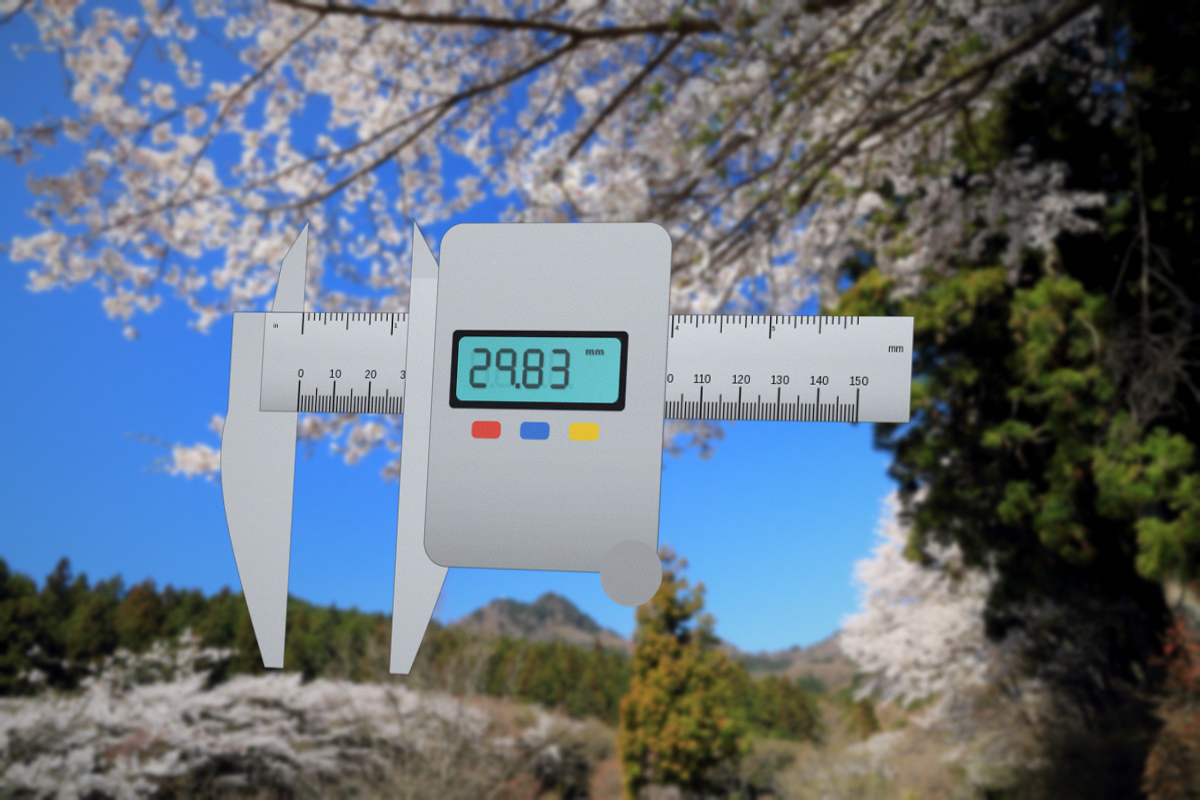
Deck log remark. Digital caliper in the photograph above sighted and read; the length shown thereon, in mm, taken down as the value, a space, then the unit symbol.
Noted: 29.83 mm
